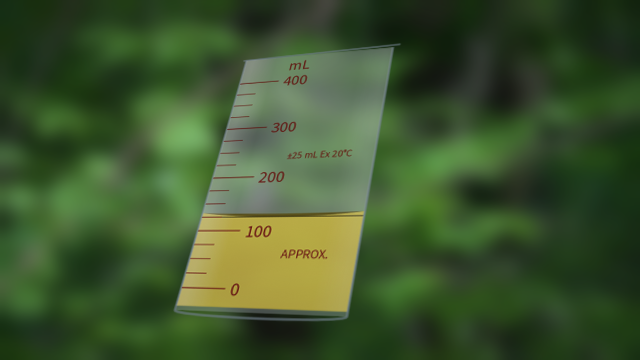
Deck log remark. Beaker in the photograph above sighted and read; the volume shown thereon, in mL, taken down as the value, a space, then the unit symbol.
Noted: 125 mL
